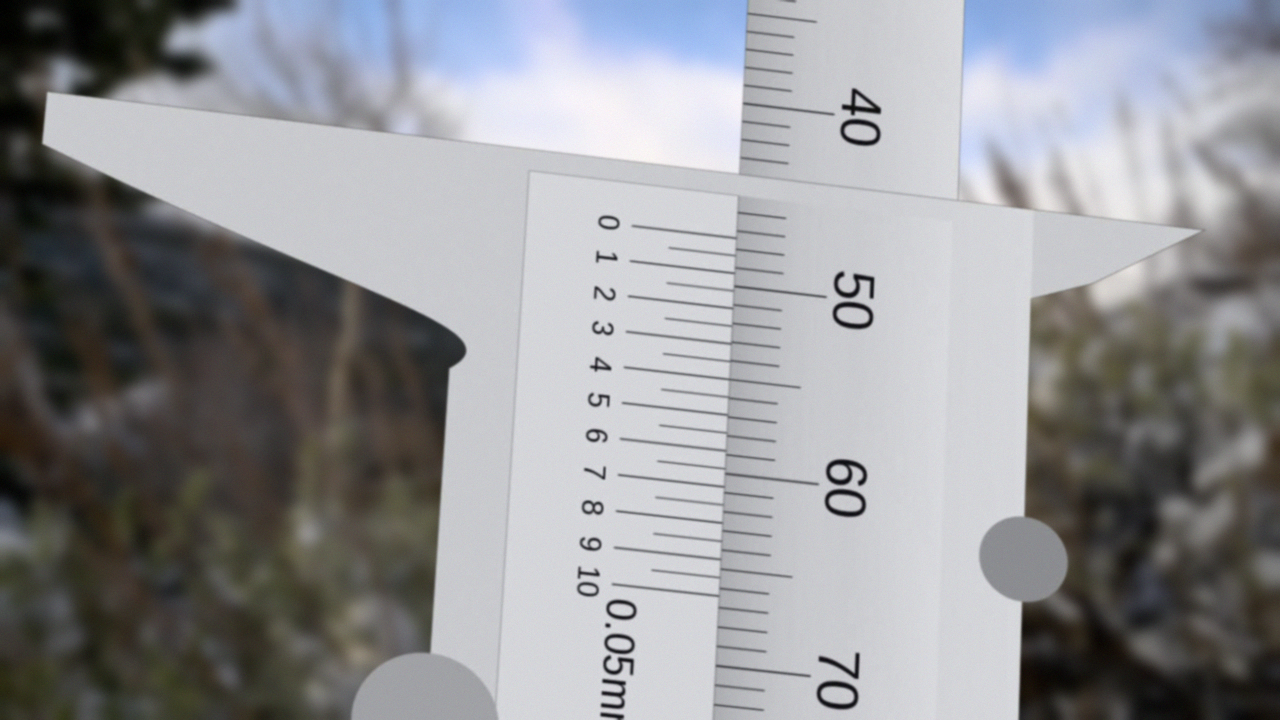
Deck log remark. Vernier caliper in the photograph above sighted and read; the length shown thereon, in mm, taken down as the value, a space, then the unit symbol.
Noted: 47.4 mm
